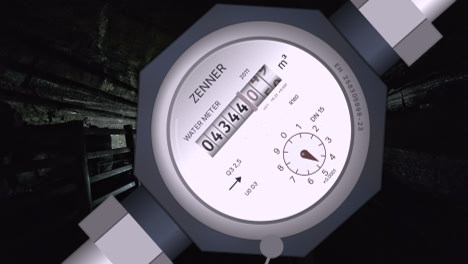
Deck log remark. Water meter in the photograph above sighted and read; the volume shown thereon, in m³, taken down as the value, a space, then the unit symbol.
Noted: 4344.0494 m³
